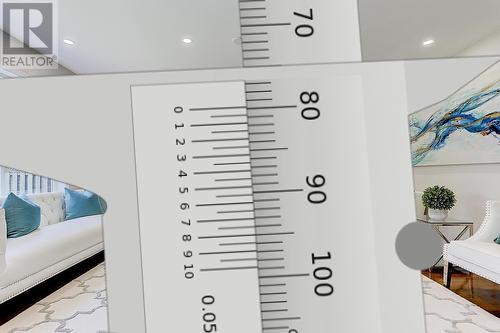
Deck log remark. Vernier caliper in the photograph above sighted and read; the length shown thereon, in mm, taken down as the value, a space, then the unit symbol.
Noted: 79.8 mm
